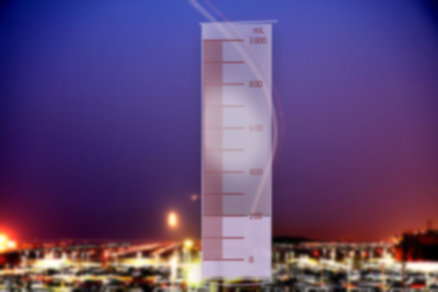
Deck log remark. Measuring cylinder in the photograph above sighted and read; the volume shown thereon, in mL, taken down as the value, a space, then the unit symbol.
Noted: 200 mL
